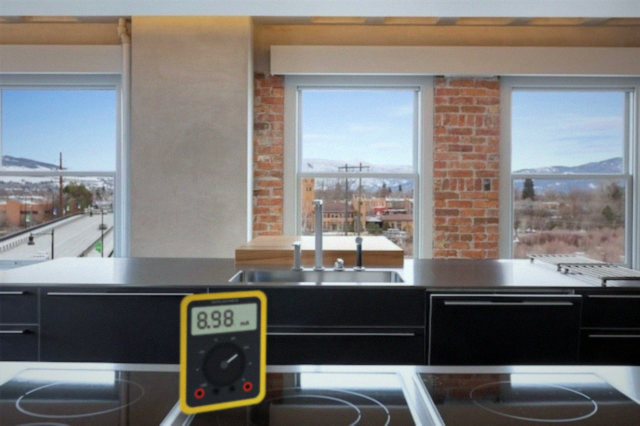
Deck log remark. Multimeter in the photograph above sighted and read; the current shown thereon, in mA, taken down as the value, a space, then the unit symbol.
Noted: 8.98 mA
